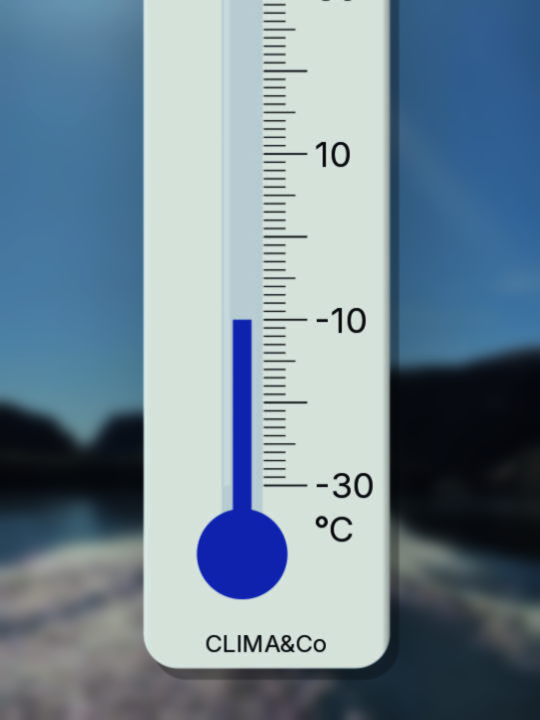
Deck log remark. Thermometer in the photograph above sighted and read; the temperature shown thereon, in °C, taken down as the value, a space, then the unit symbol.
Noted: -10 °C
